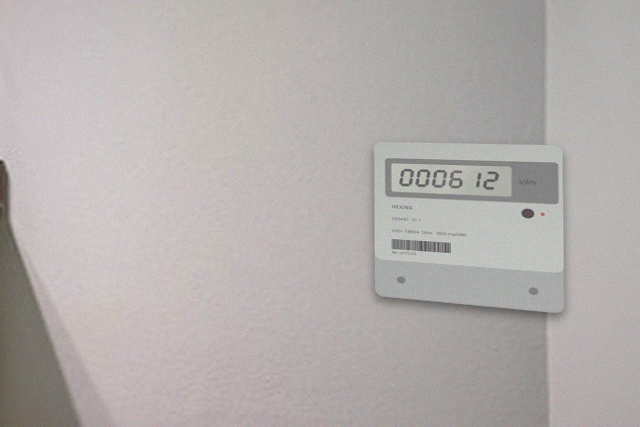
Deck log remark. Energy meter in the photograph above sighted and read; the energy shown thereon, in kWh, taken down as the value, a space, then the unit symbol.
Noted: 612 kWh
